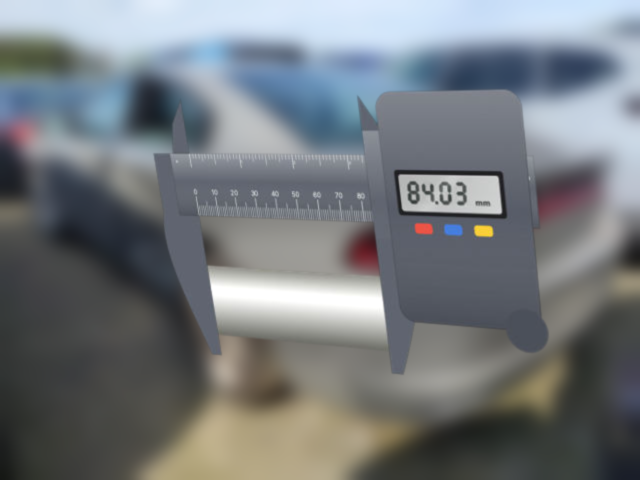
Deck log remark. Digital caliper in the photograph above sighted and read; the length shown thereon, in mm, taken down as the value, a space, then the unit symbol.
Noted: 84.03 mm
